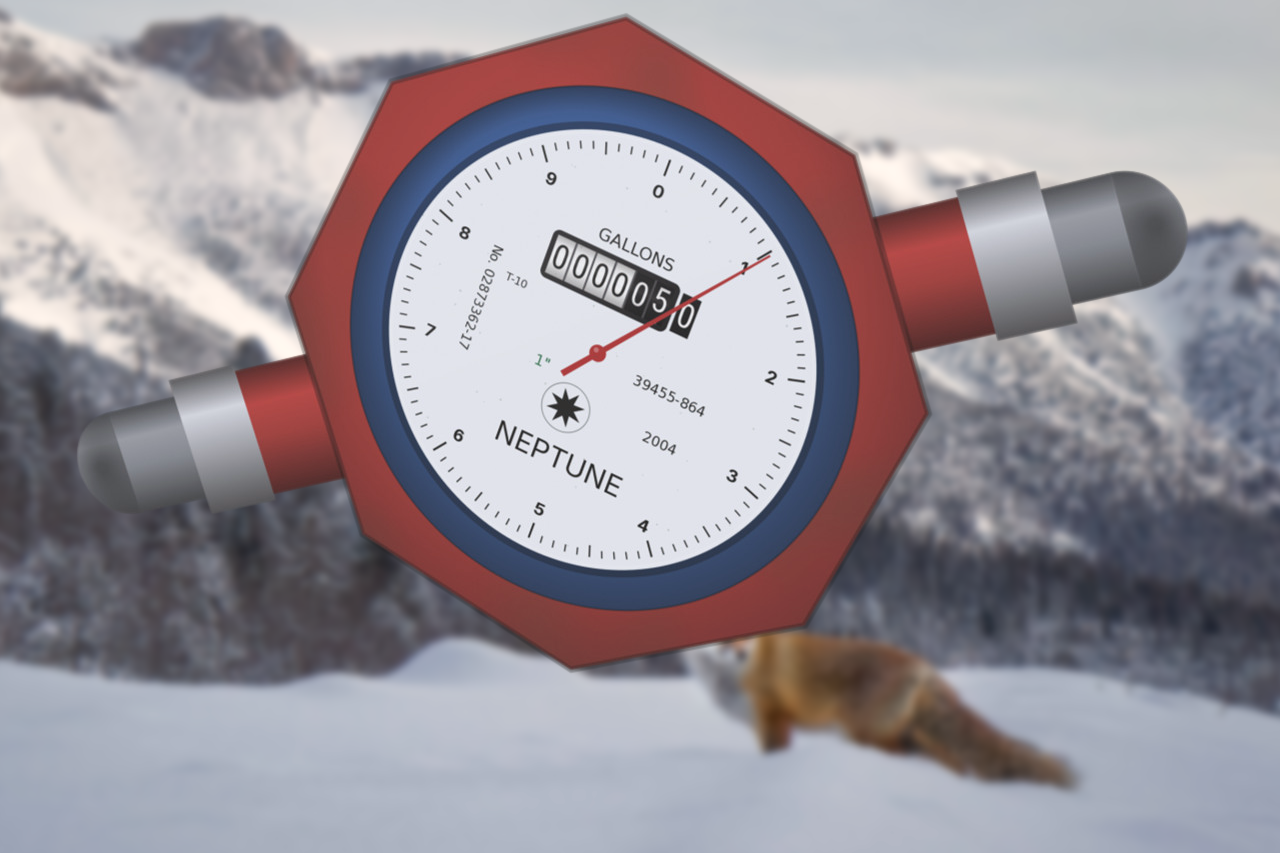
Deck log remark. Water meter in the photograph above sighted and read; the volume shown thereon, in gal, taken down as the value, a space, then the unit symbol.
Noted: 51.0 gal
